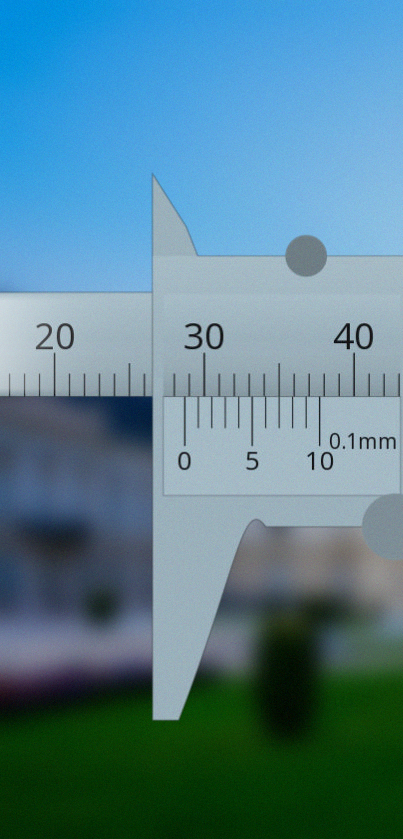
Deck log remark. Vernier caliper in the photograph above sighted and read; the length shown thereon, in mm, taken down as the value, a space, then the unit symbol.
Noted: 28.7 mm
